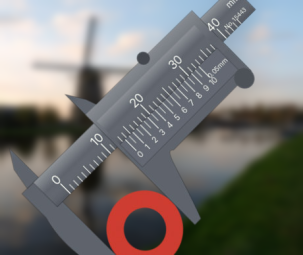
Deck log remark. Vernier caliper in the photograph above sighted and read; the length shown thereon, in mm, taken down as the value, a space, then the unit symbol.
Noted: 13.6 mm
